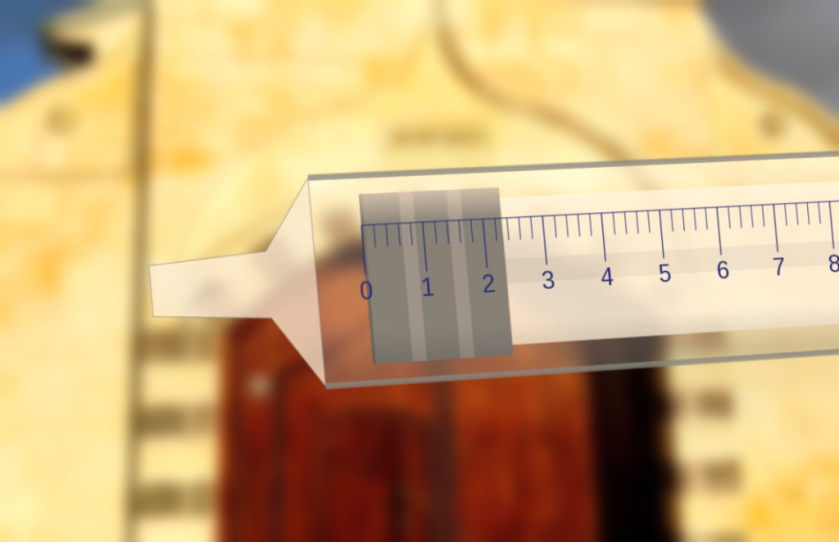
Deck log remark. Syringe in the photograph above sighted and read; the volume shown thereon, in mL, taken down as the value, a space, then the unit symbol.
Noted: 0 mL
